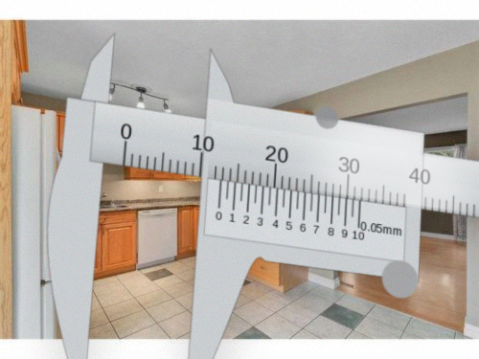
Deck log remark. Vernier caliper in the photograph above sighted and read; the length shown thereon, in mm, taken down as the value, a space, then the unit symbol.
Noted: 12.8 mm
